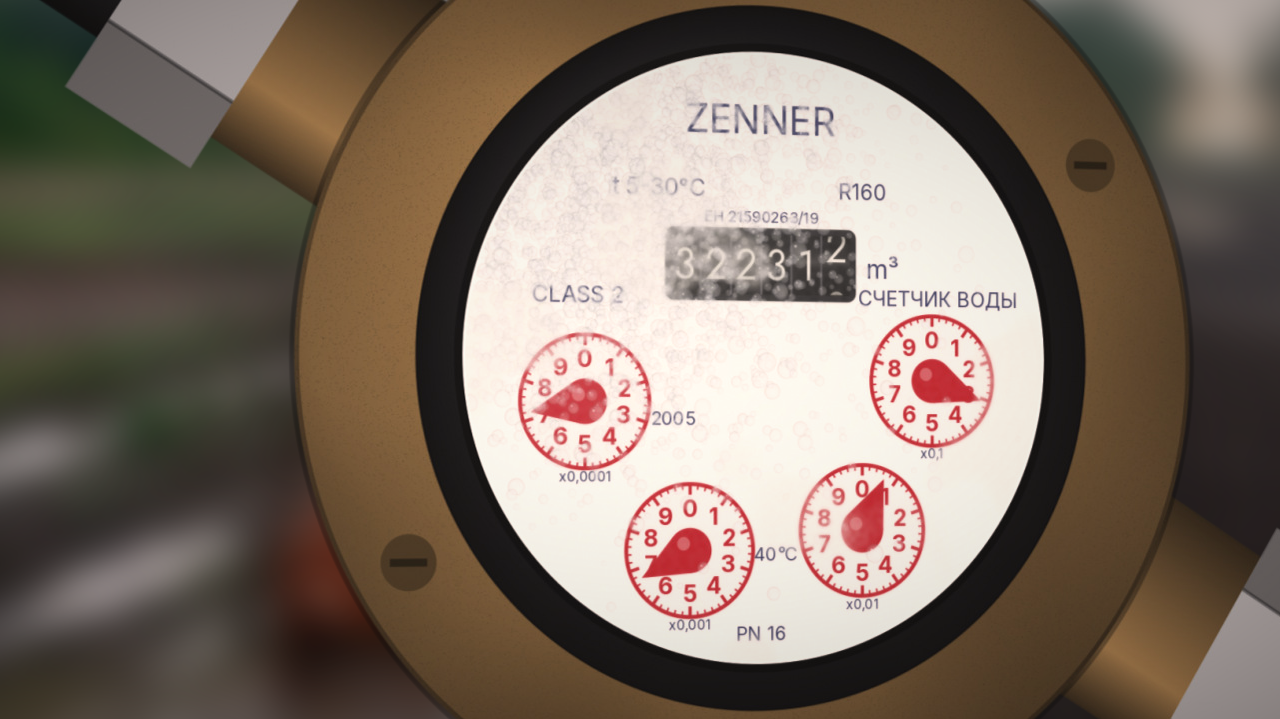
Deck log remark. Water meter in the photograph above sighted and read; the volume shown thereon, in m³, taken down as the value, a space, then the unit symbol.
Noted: 322312.3067 m³
